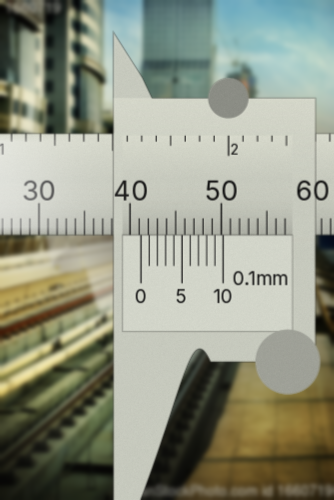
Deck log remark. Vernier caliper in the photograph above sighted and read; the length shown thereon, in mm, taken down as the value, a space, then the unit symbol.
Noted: 41.2 mm
